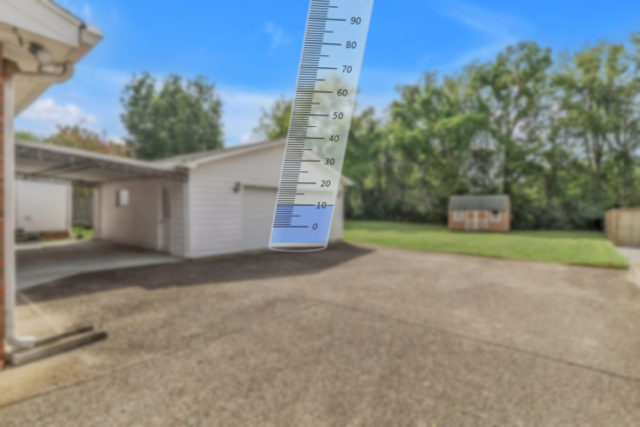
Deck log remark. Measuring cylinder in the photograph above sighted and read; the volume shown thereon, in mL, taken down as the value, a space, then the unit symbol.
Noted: 10 mL
